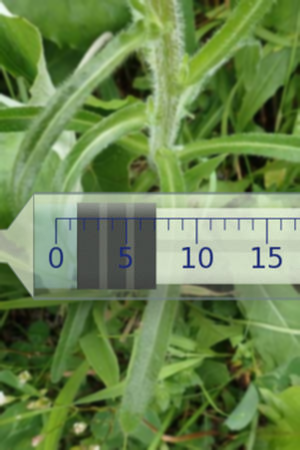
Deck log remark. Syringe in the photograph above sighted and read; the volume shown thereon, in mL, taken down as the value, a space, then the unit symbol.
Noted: 1.5 mL
